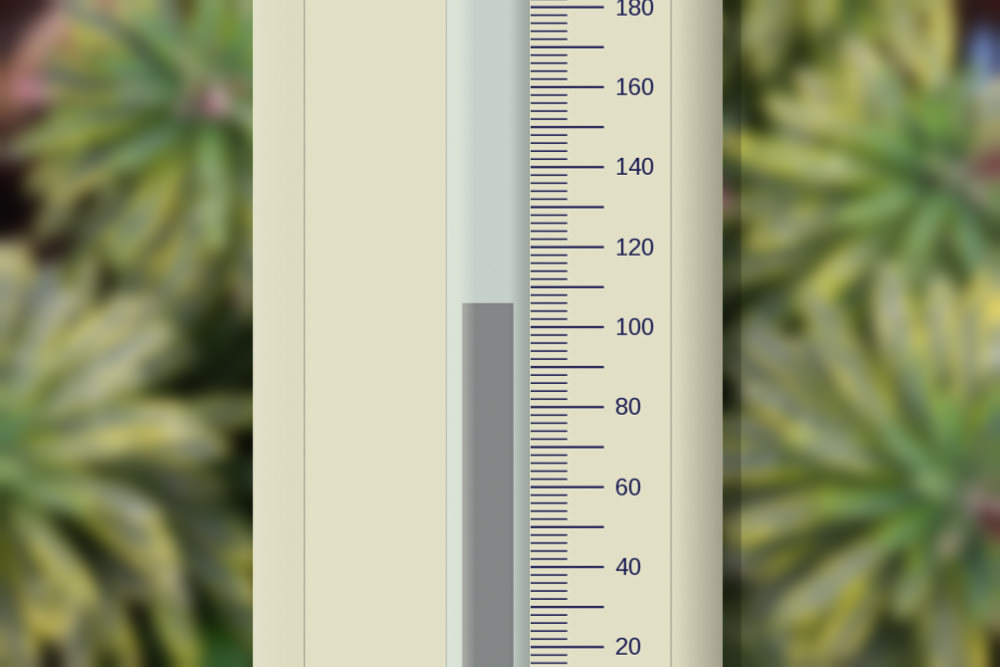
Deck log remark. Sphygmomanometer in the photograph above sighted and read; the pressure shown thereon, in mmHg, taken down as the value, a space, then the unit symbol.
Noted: 106 mmHg
